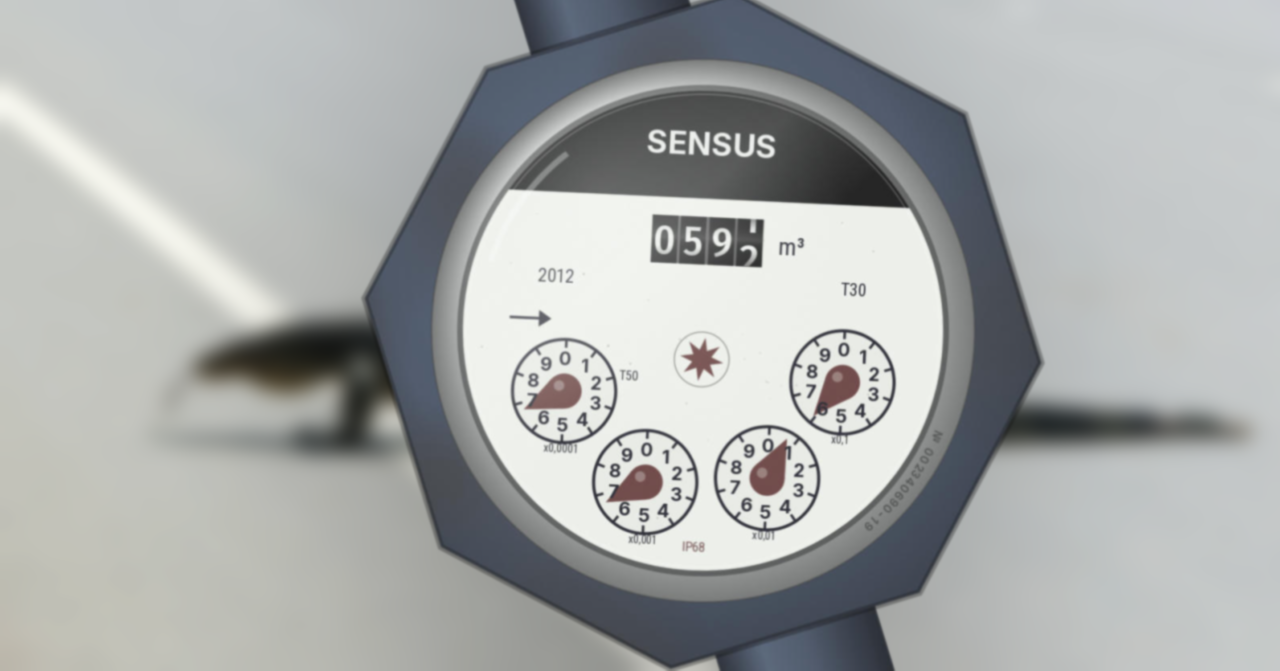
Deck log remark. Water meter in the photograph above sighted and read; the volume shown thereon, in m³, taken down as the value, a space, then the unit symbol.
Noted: 591.6066 m³
